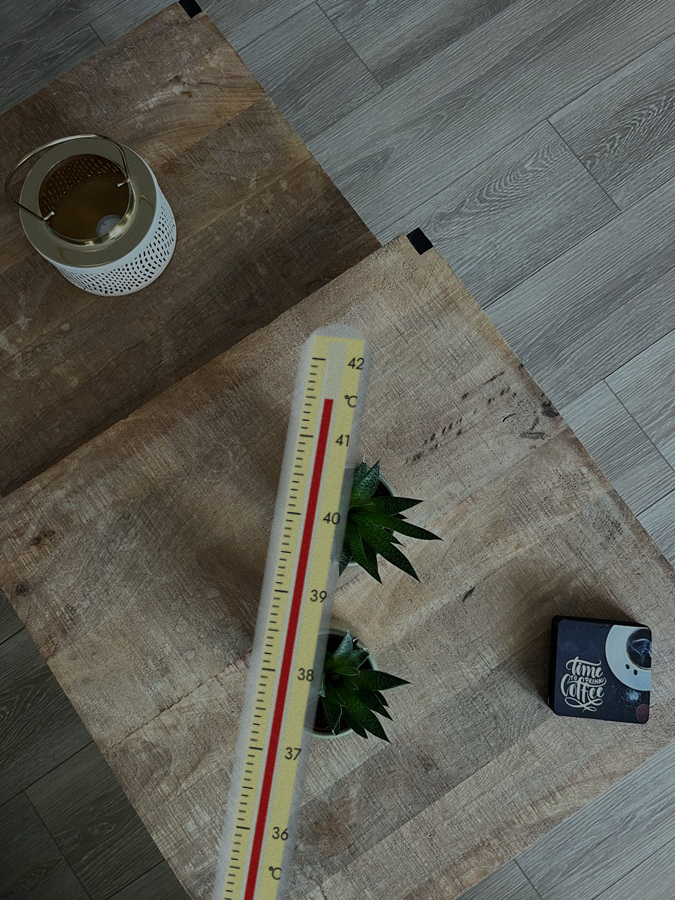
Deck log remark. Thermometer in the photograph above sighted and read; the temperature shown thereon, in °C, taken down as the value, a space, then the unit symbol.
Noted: 41.5 °C
